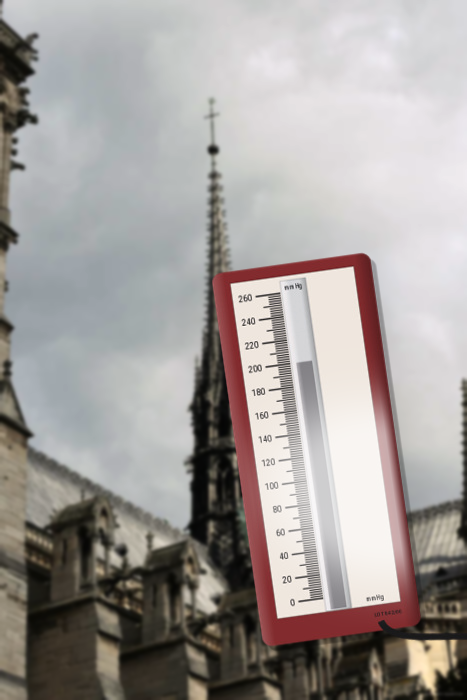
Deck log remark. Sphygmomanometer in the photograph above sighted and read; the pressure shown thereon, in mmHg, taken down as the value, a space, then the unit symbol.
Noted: 200 mmHg
